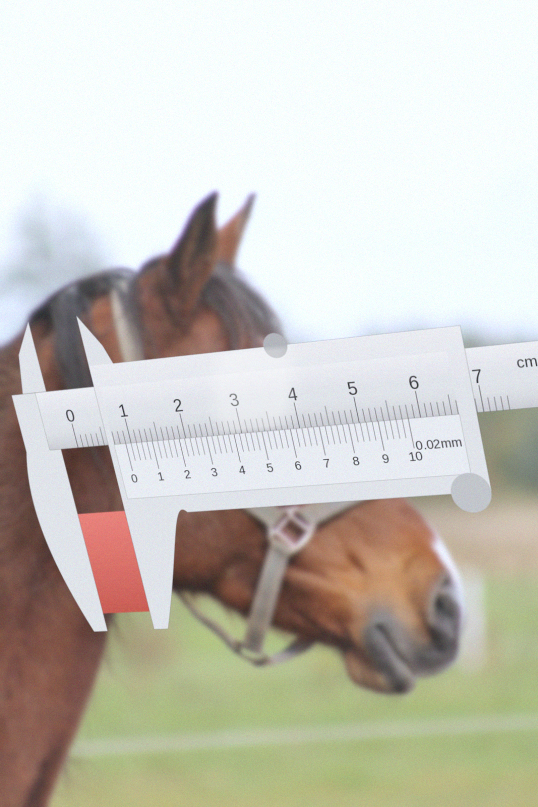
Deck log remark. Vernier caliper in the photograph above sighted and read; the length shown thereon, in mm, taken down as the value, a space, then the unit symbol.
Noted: 9.0 mm
